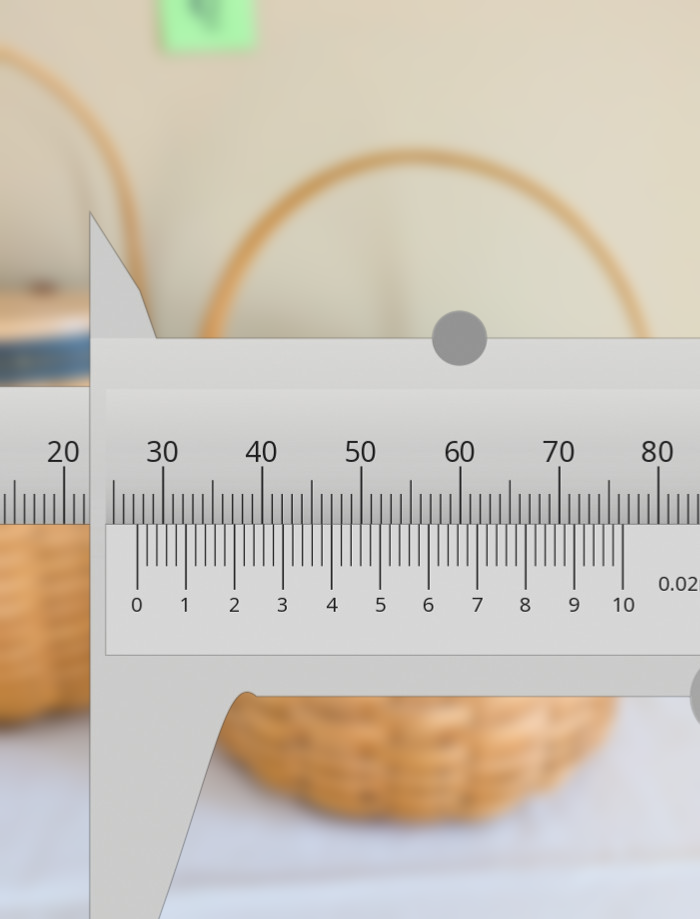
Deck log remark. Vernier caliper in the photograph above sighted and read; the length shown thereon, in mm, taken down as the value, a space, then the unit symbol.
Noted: 27.4 mm
